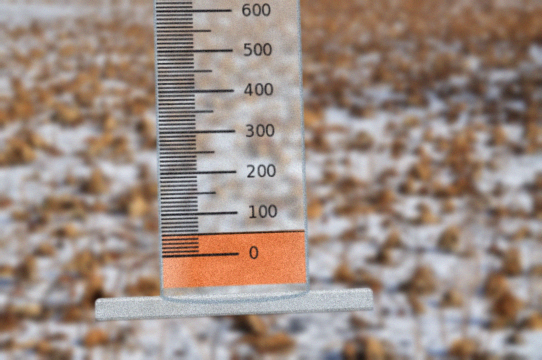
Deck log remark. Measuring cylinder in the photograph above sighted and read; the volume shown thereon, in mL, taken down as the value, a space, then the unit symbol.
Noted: 50 mL
